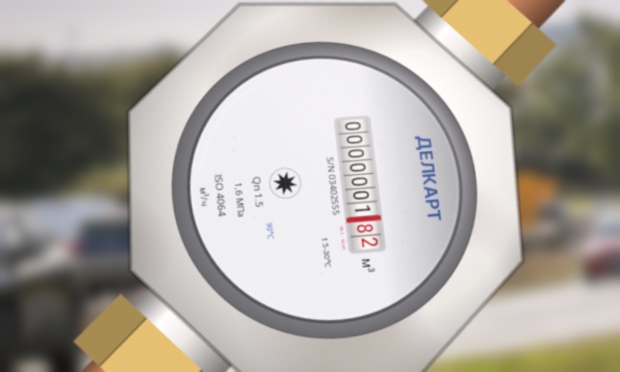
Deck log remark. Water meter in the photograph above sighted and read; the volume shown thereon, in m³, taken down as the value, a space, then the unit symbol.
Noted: 1.82 m³
